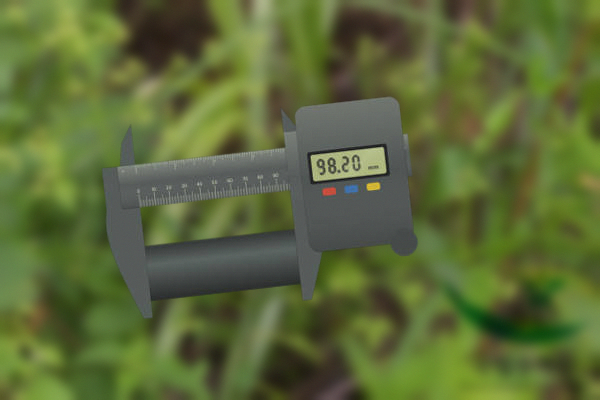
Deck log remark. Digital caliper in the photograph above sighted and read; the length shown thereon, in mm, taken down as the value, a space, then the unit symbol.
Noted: 98.20 mm
